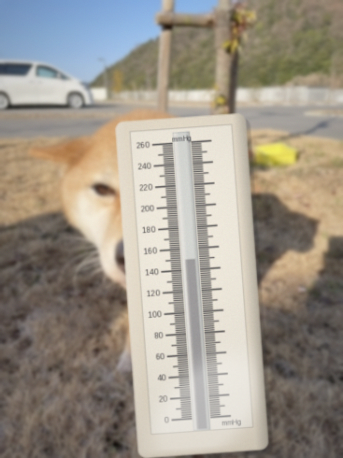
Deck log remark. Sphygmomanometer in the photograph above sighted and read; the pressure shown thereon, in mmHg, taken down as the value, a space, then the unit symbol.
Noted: 150 mmHg
